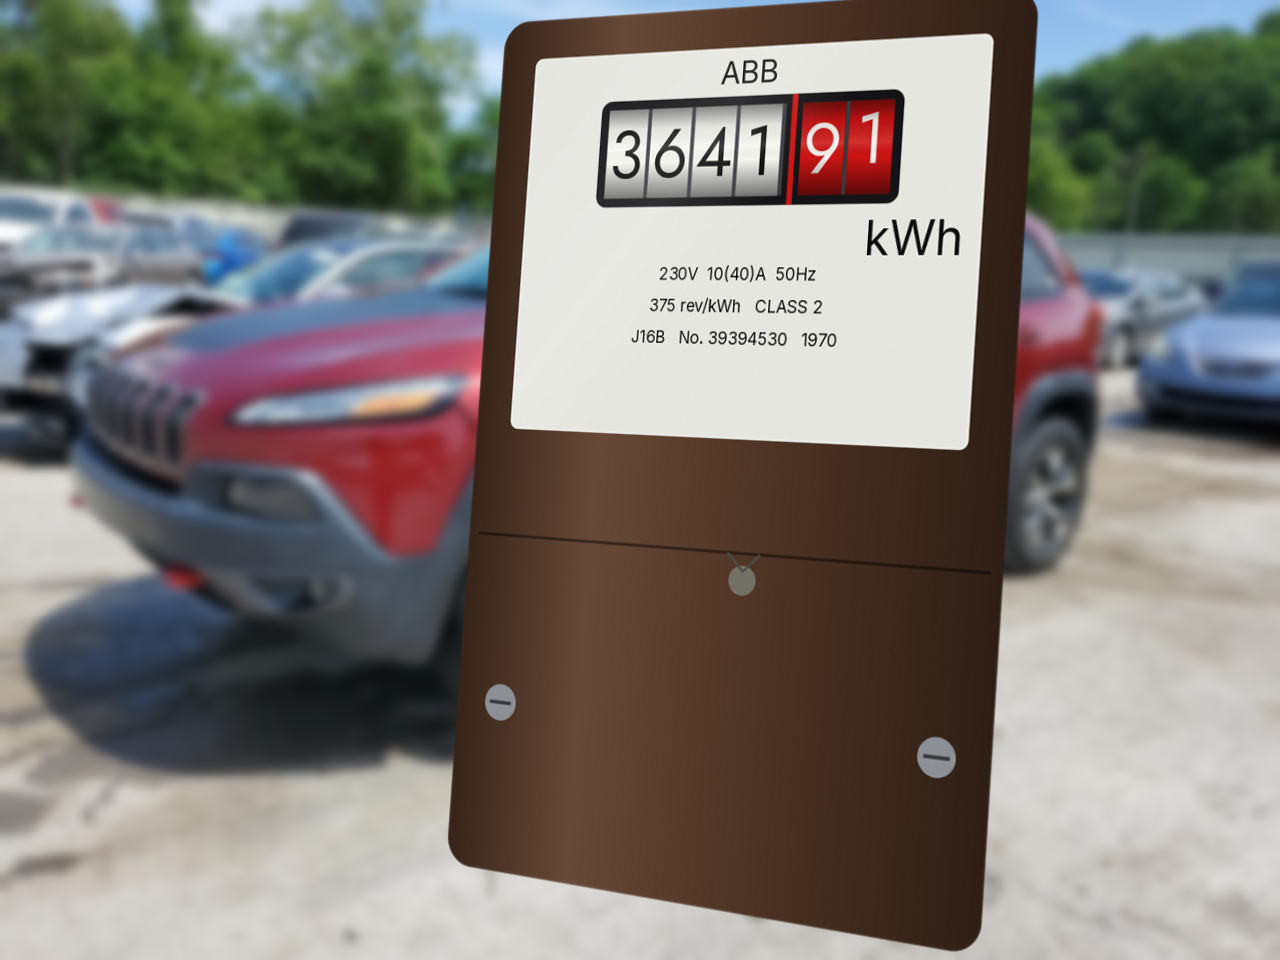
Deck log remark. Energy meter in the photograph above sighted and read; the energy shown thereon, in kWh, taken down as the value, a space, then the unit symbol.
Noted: 3641.91 kWh
